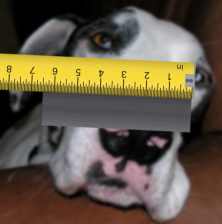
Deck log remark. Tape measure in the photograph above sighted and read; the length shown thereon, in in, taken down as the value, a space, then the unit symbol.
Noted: 6.5 in
